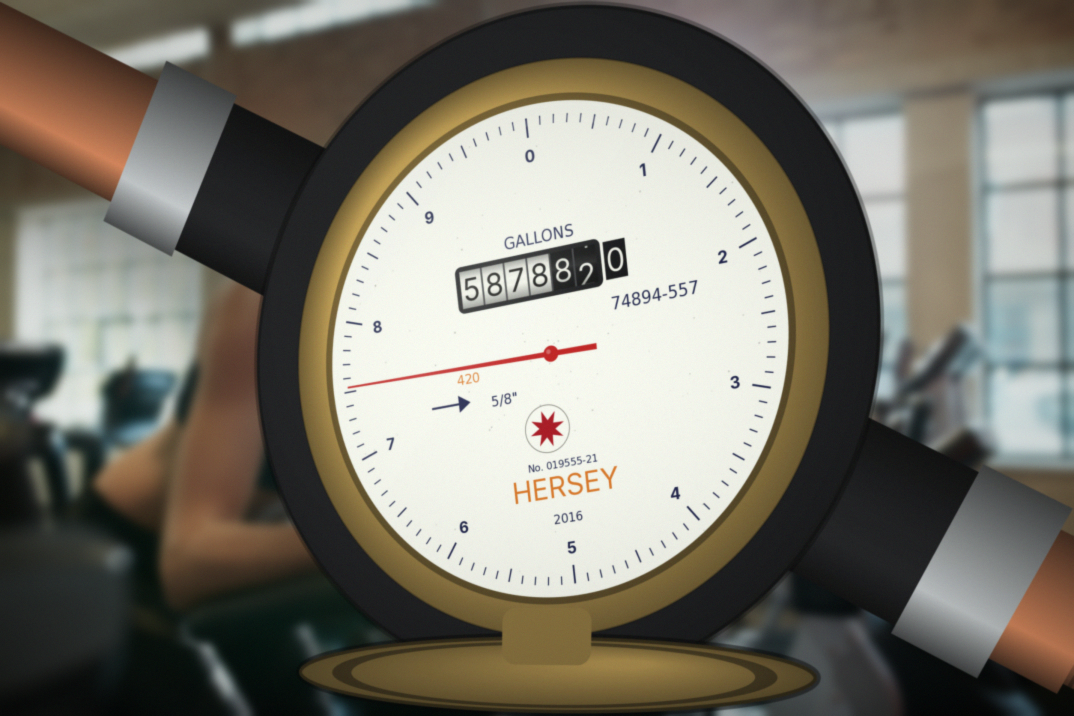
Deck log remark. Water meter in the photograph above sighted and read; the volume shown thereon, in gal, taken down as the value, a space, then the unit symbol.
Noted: 5878817.5 gal
